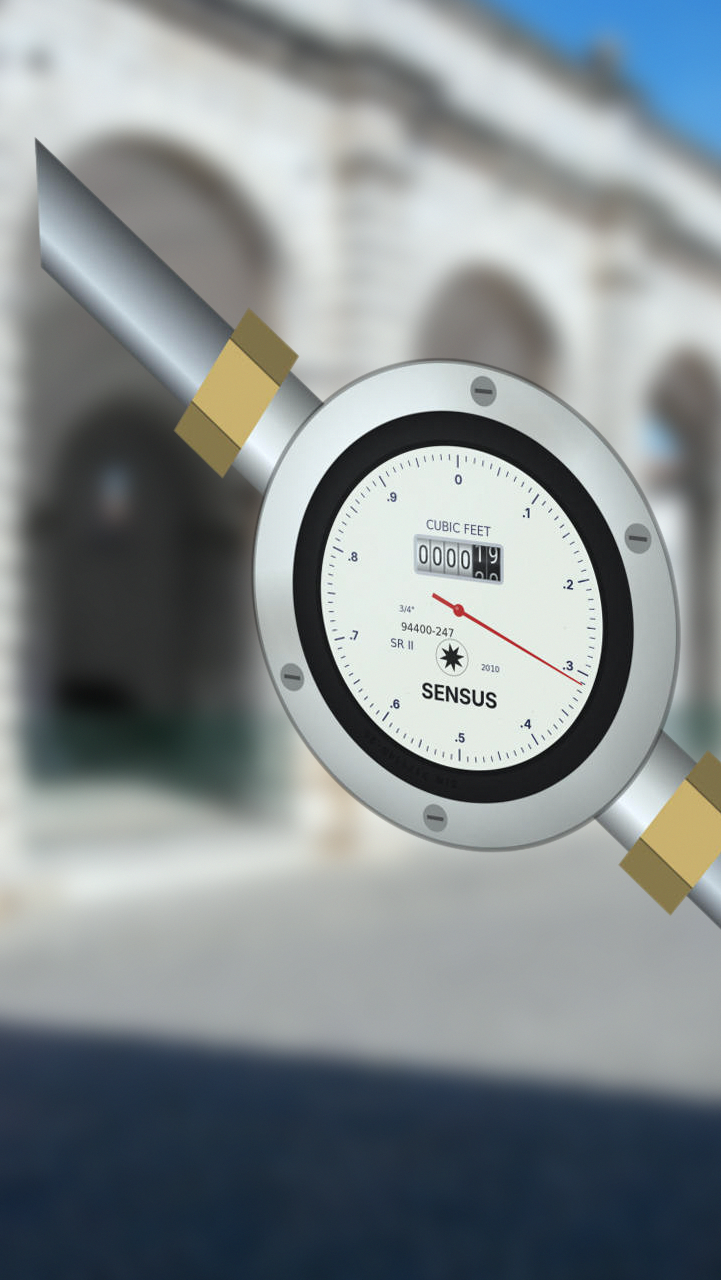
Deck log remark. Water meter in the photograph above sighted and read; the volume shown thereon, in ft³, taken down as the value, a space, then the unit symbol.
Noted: 19.31 ft³
